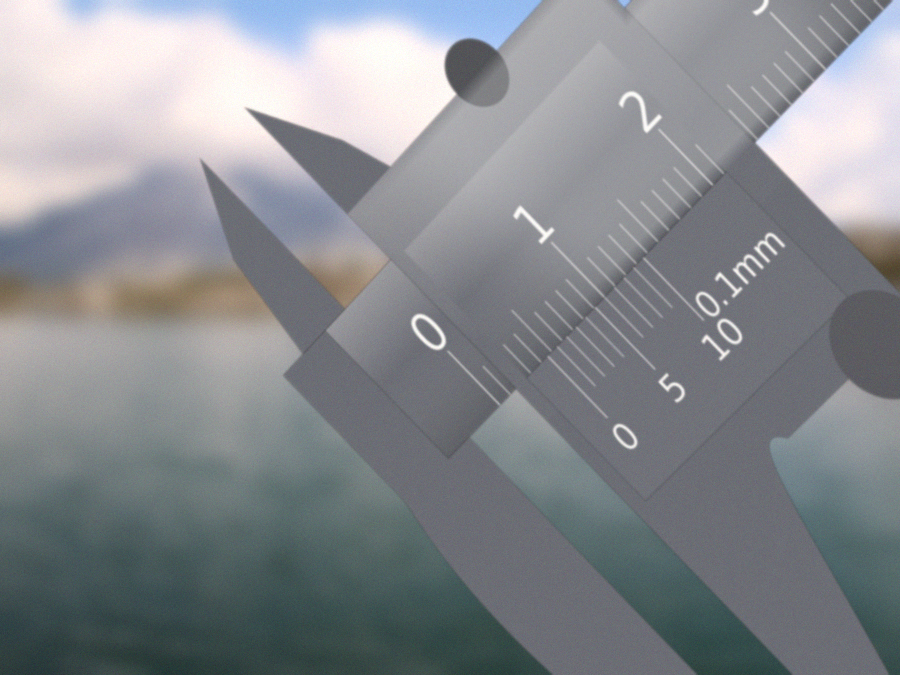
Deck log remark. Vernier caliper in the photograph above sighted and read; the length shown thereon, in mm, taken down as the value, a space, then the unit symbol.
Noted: 4.6 mm
